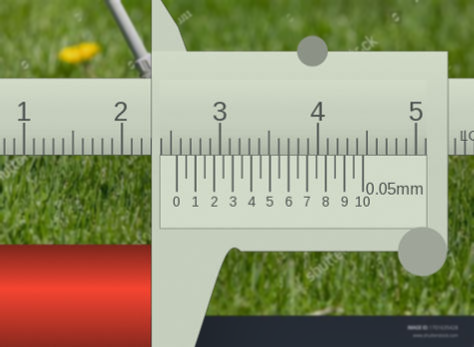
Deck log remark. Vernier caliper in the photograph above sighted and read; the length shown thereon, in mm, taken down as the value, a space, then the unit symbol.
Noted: 25.6 mm
